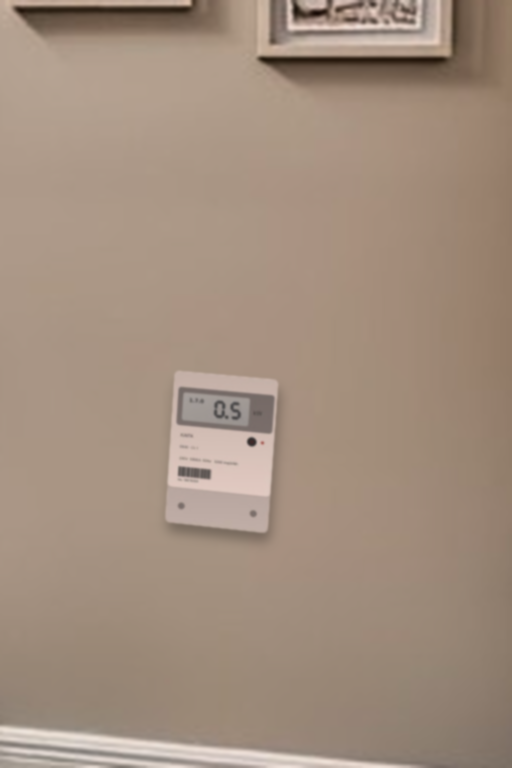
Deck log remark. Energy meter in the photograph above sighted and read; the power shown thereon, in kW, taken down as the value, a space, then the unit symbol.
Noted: 0.5 kW
